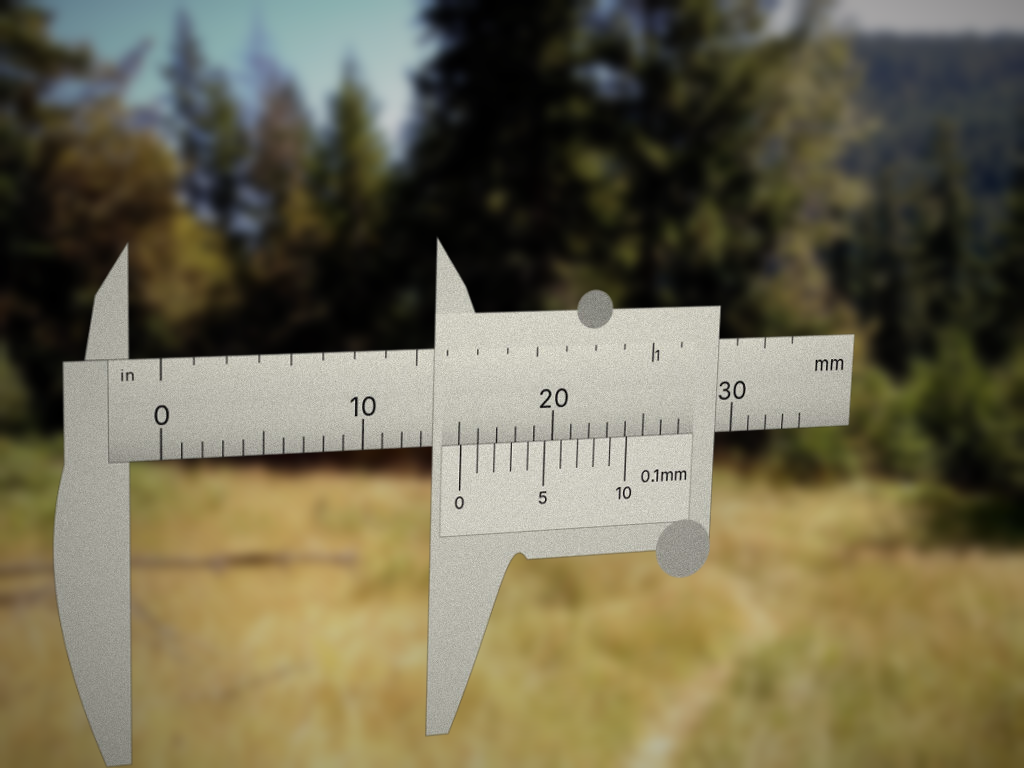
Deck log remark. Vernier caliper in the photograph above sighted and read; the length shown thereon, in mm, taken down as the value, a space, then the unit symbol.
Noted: 15.1 mm
